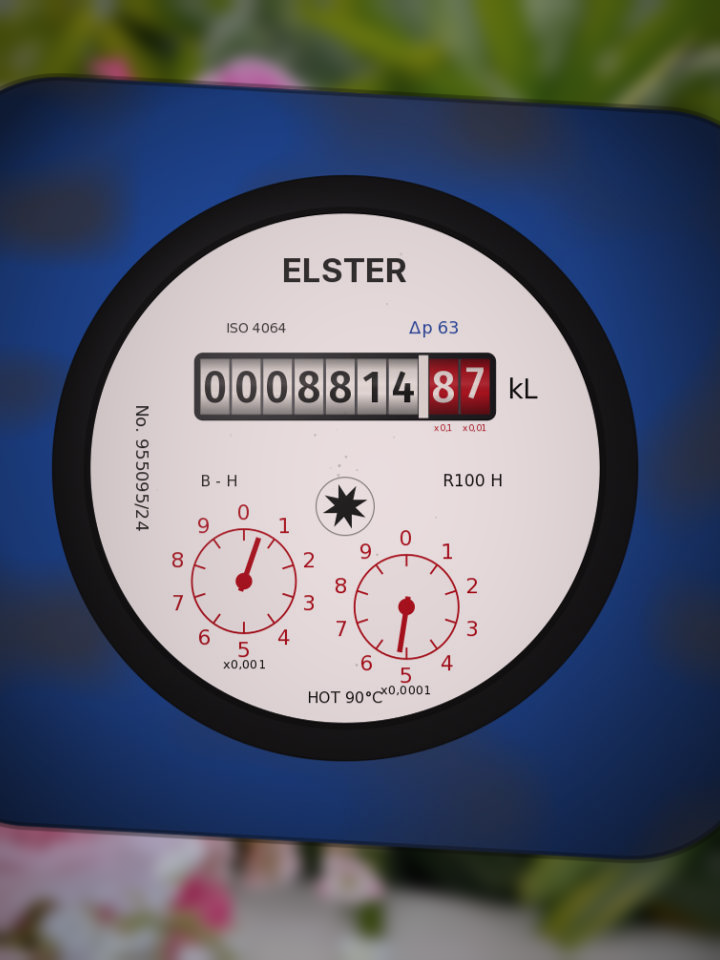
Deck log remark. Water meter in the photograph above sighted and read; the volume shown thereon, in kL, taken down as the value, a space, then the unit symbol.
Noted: 8814.8705 kL
